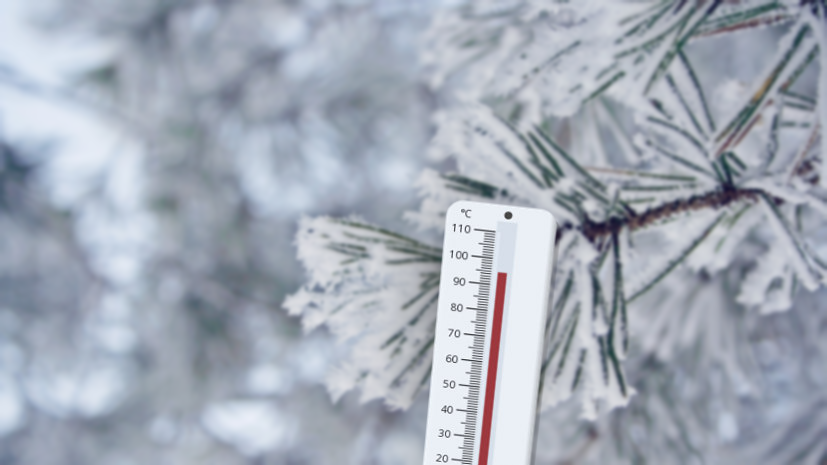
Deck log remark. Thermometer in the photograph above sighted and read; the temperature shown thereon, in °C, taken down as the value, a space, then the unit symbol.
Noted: 95 °C
